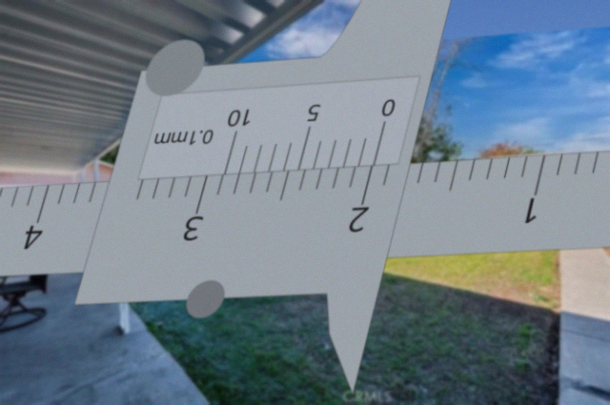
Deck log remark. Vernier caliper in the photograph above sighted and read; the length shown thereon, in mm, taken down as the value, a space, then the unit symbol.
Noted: 19.9 mm
